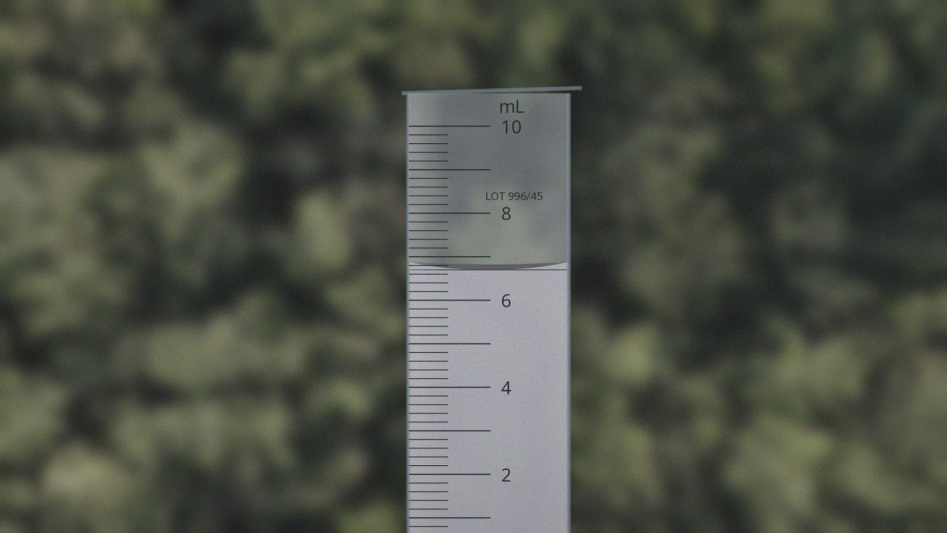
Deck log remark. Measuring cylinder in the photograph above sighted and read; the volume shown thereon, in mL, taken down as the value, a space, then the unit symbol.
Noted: 6.7 mL
